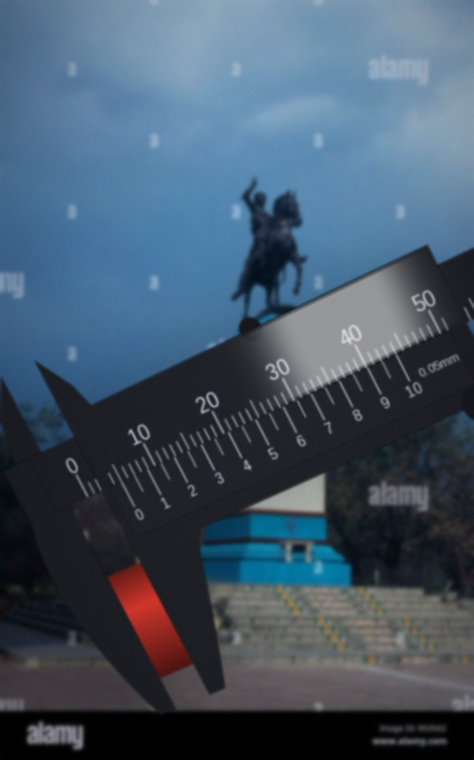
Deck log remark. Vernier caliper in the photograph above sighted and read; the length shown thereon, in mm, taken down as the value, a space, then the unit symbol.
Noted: 5.0 mm
